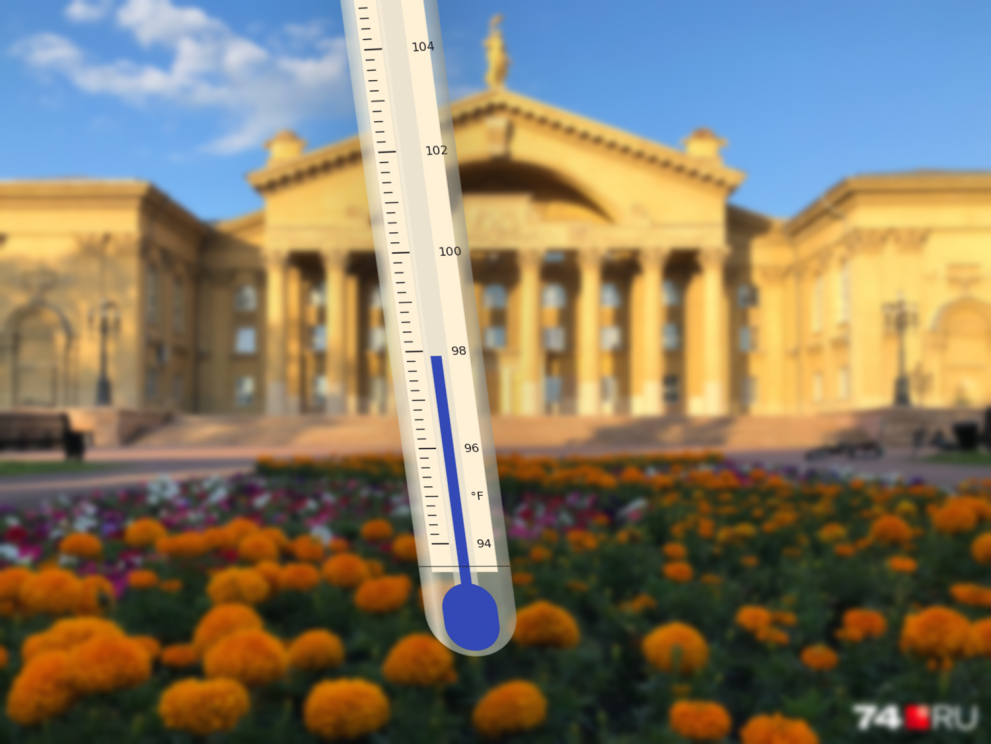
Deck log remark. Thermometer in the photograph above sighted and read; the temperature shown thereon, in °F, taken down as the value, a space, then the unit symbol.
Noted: 97.9 °F
